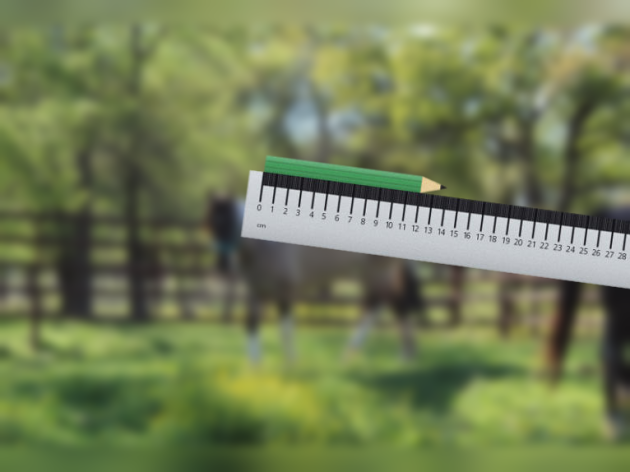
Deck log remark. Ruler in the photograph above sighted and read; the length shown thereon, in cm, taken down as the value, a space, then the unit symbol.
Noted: 14 cm
